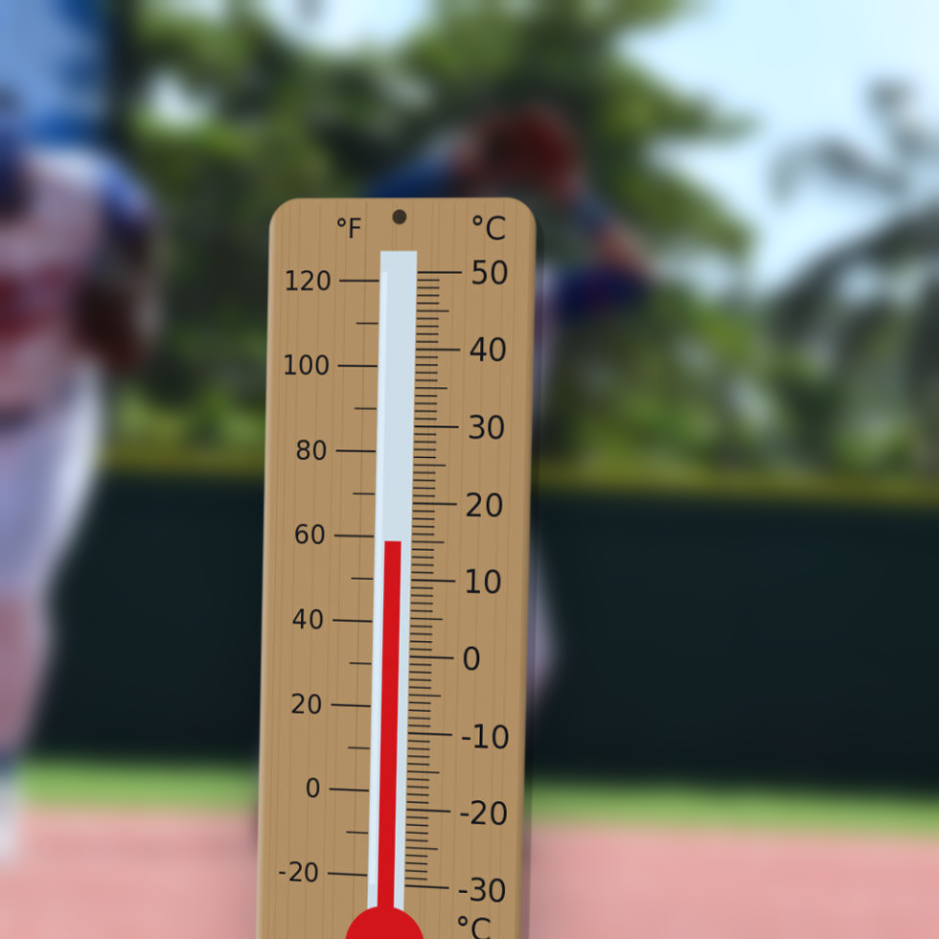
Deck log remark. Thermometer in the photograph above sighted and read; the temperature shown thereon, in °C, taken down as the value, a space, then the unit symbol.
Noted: 15 °C
